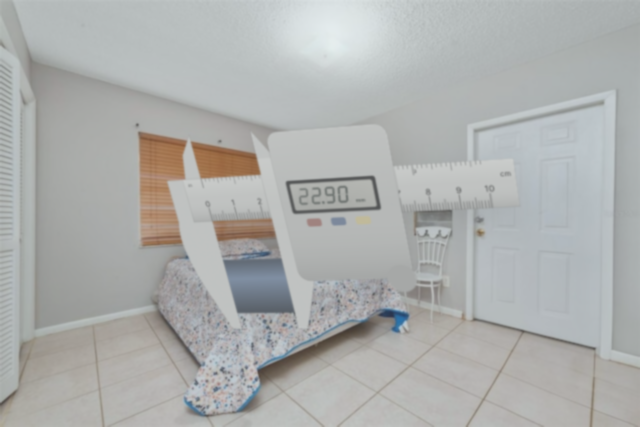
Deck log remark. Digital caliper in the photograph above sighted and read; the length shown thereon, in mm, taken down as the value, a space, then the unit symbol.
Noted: 22.90 mm
